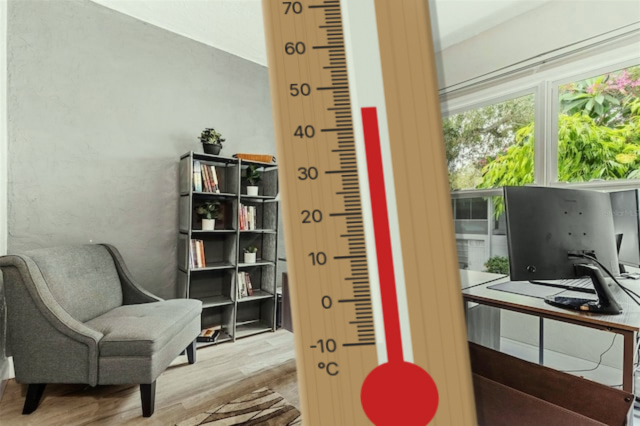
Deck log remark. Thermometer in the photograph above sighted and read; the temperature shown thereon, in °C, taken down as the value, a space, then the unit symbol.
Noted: 45 °C
